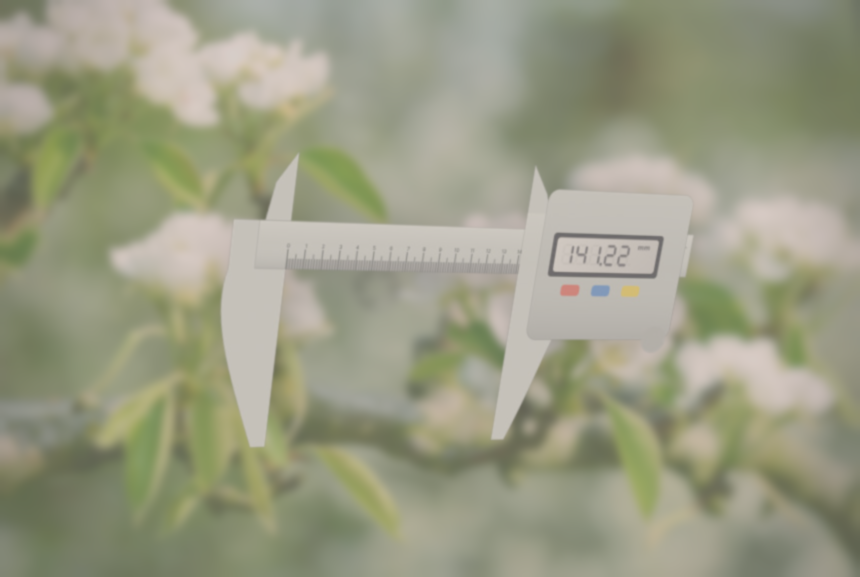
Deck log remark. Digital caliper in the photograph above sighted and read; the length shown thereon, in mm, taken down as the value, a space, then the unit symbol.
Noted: 141.22 mm
